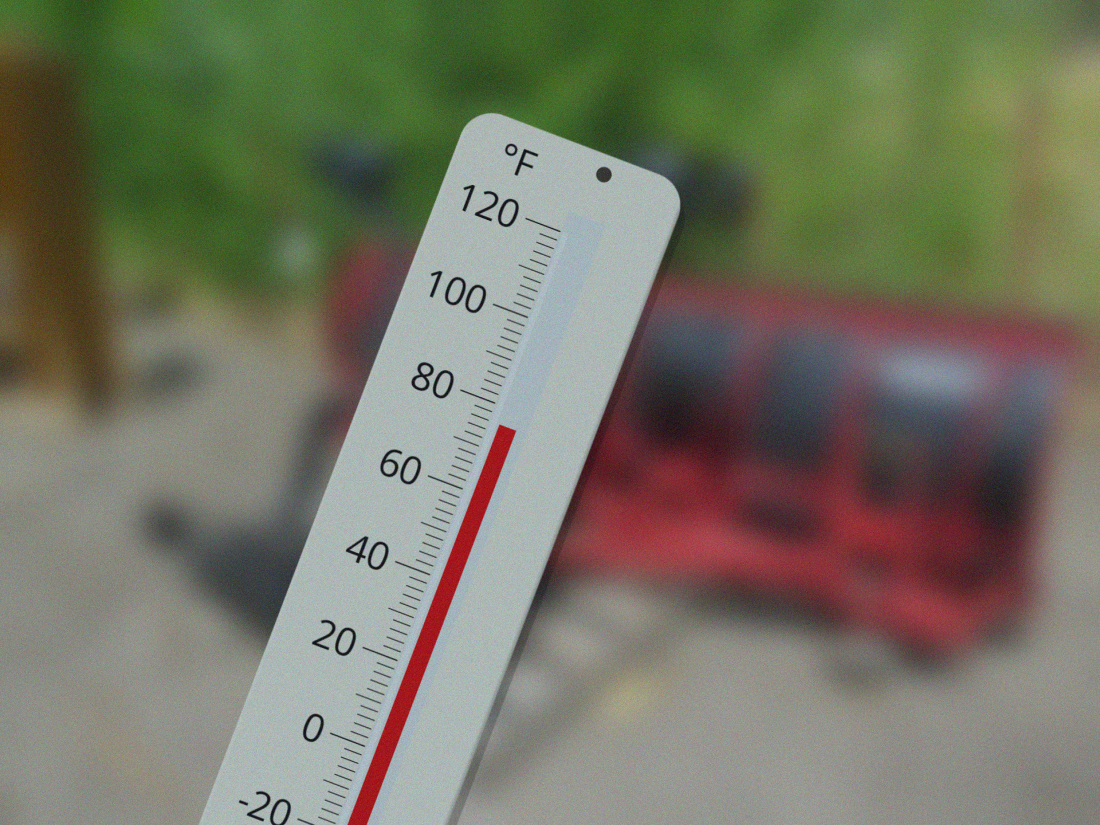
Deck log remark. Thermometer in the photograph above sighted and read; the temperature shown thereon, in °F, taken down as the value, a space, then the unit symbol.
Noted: 76 °F
